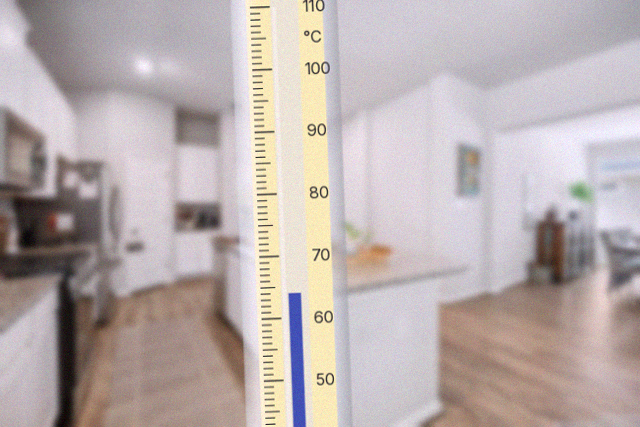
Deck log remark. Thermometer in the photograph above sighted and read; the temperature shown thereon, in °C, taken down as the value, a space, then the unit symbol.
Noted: 64 °C
